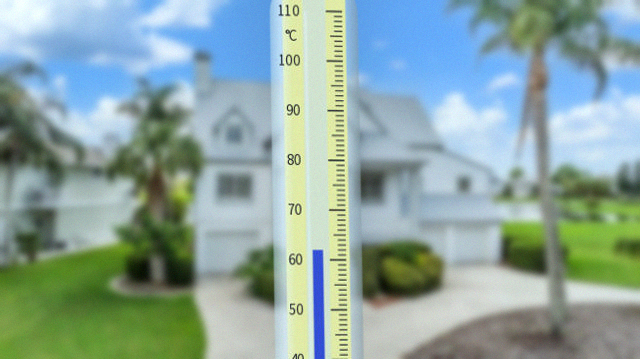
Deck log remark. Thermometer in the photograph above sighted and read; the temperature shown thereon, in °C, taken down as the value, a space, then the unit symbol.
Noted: 62 °C
